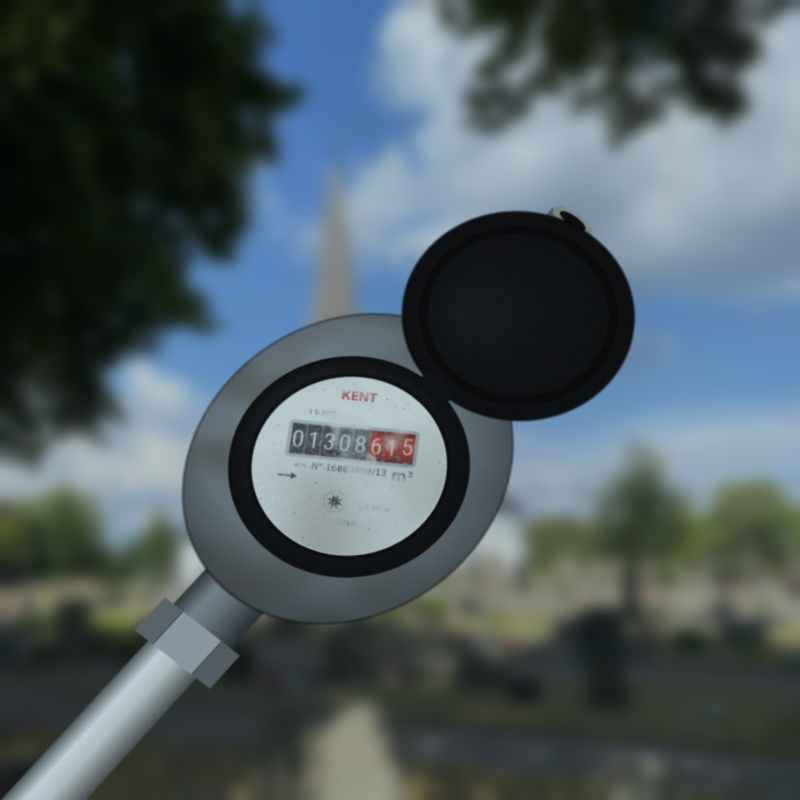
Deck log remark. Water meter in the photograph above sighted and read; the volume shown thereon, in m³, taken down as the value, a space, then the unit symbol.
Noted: 1308.615 m³
